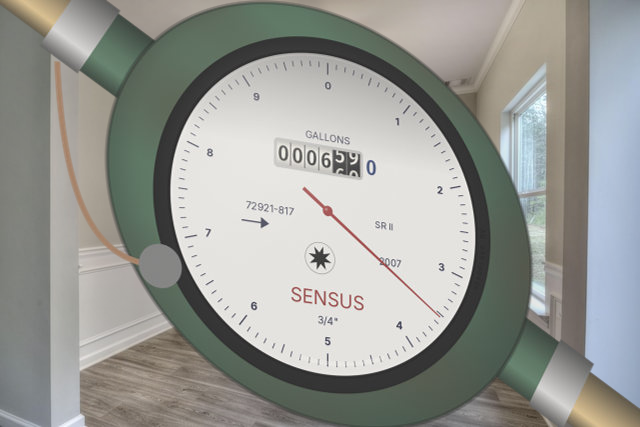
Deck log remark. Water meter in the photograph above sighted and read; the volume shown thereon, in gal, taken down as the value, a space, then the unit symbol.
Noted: 6593.5 gal
